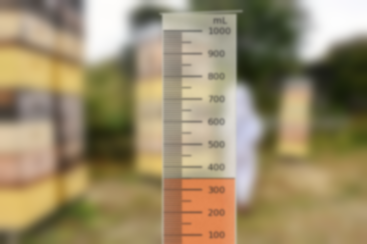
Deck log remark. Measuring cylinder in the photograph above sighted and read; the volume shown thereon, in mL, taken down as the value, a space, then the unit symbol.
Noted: 350 mL
